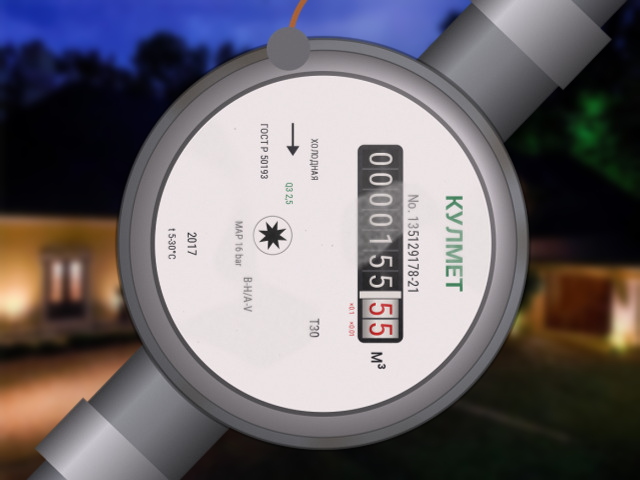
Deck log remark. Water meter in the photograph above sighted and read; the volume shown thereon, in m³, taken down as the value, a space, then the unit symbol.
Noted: 155.55 m³
